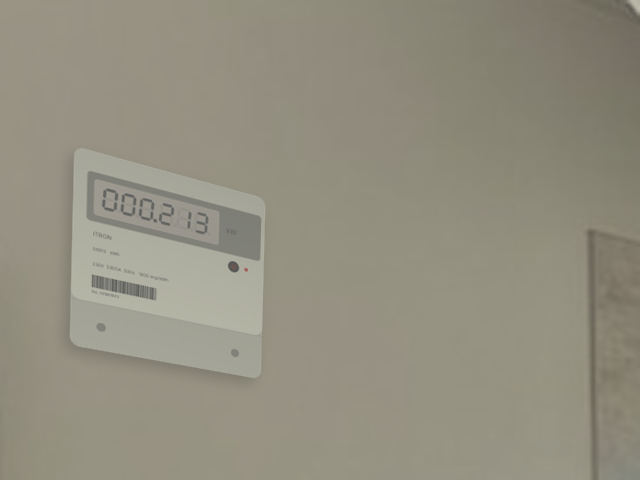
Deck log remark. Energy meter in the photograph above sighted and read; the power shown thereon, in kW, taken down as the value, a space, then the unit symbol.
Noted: 0.213 kW
